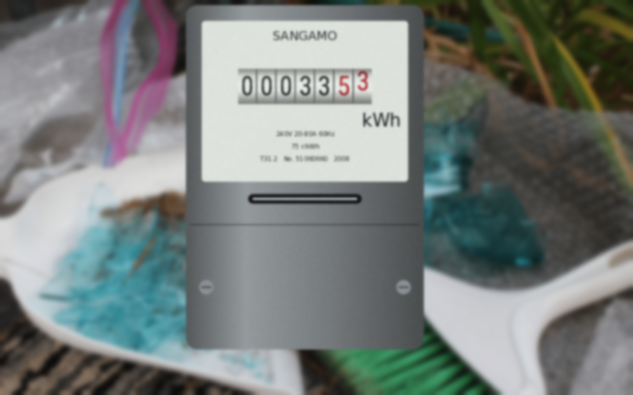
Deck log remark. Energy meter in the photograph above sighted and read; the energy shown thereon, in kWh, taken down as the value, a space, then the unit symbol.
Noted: 33.53 kWh
